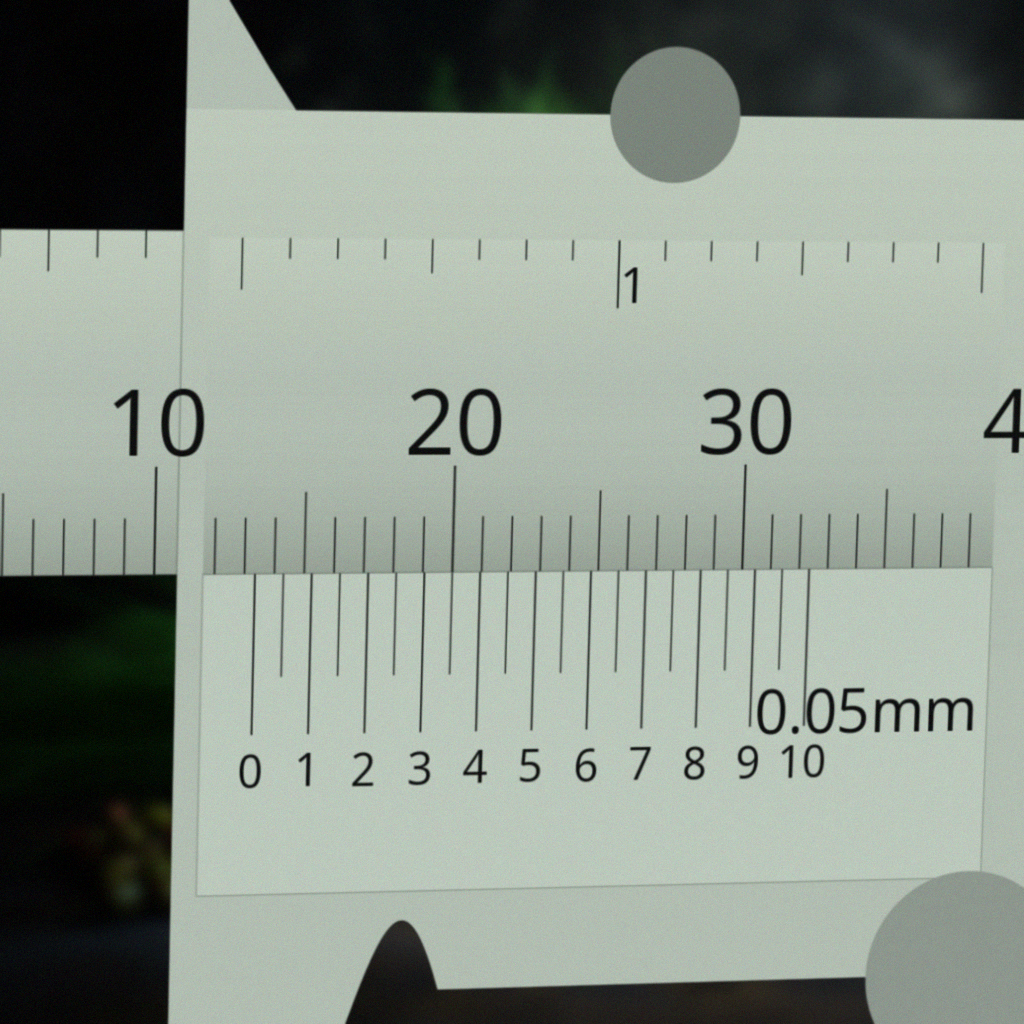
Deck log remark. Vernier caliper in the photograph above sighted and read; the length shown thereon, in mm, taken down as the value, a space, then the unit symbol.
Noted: 13.35 mm
